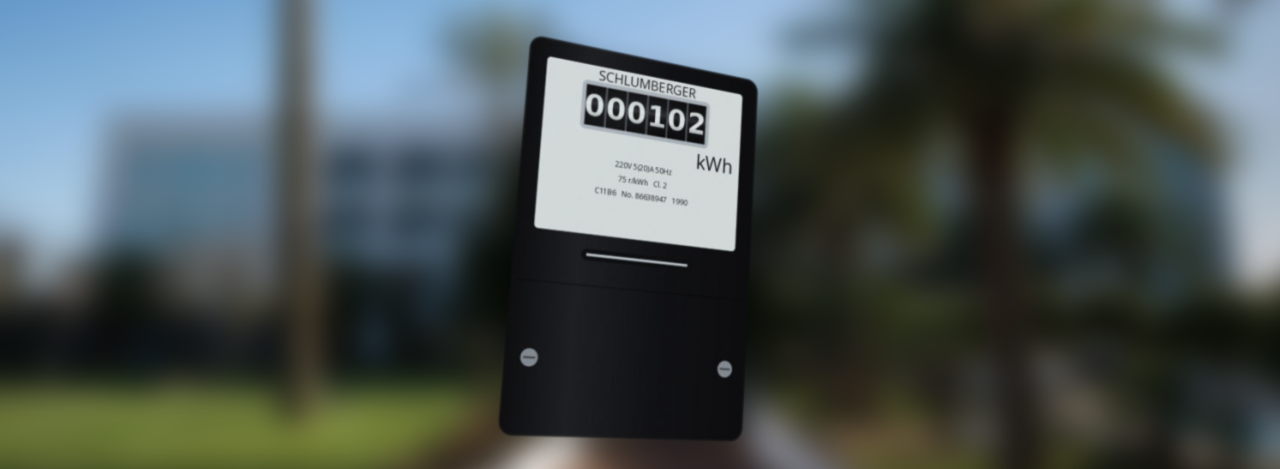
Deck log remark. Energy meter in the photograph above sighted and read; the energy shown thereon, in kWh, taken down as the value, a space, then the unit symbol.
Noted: 102 kWh
